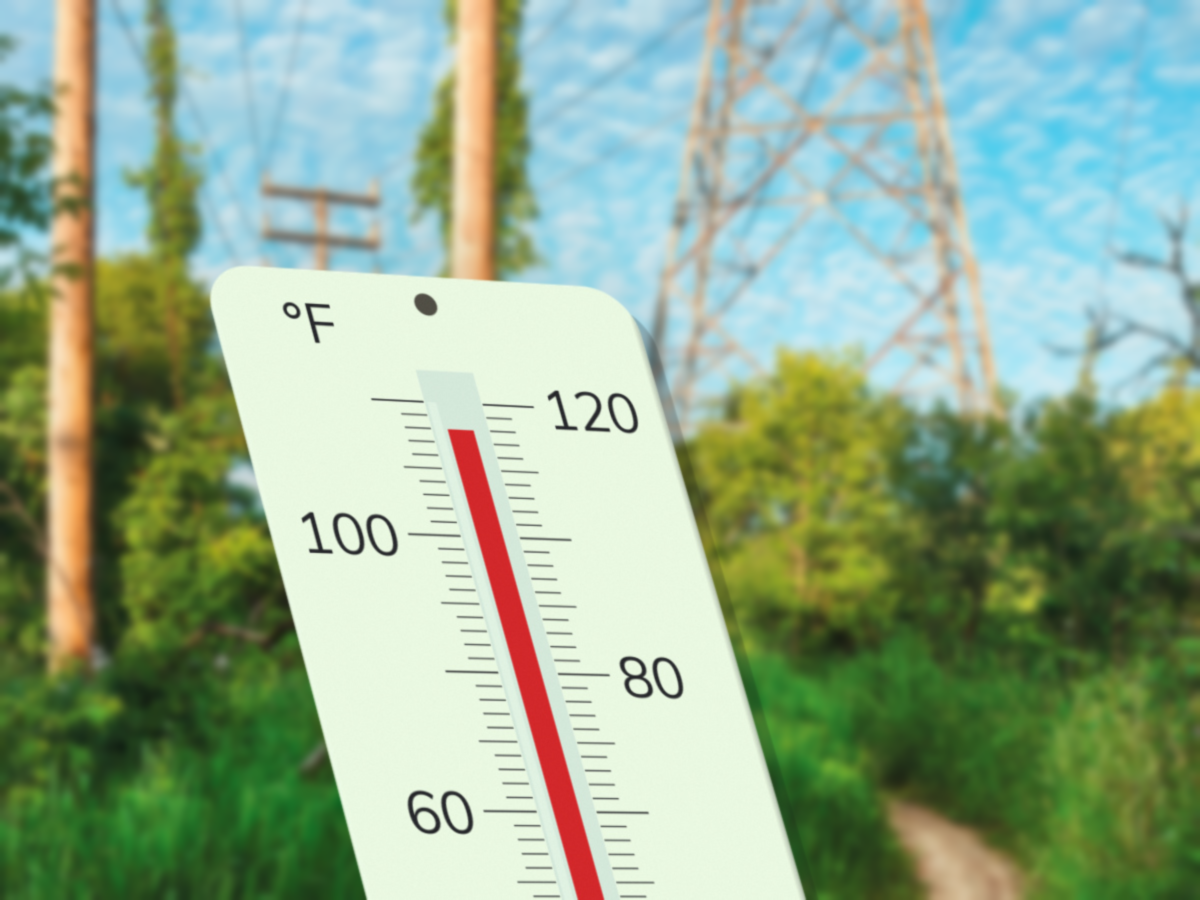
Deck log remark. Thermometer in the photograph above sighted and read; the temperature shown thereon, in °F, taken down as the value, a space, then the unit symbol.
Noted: 116 °F
